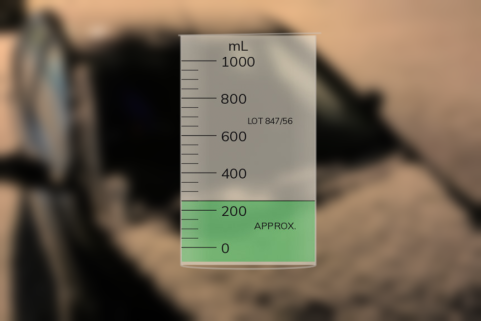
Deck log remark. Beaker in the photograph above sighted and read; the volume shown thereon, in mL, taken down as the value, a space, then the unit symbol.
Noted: 250 mL
